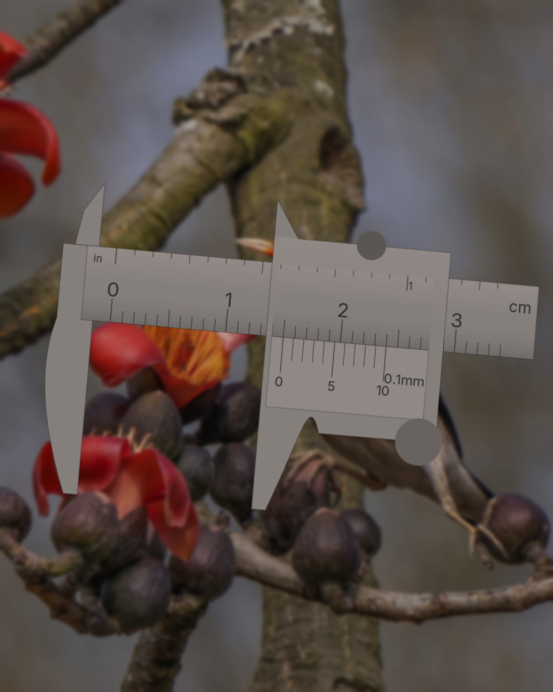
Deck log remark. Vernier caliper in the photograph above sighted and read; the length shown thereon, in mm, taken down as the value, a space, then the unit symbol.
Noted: 15.0 mm
